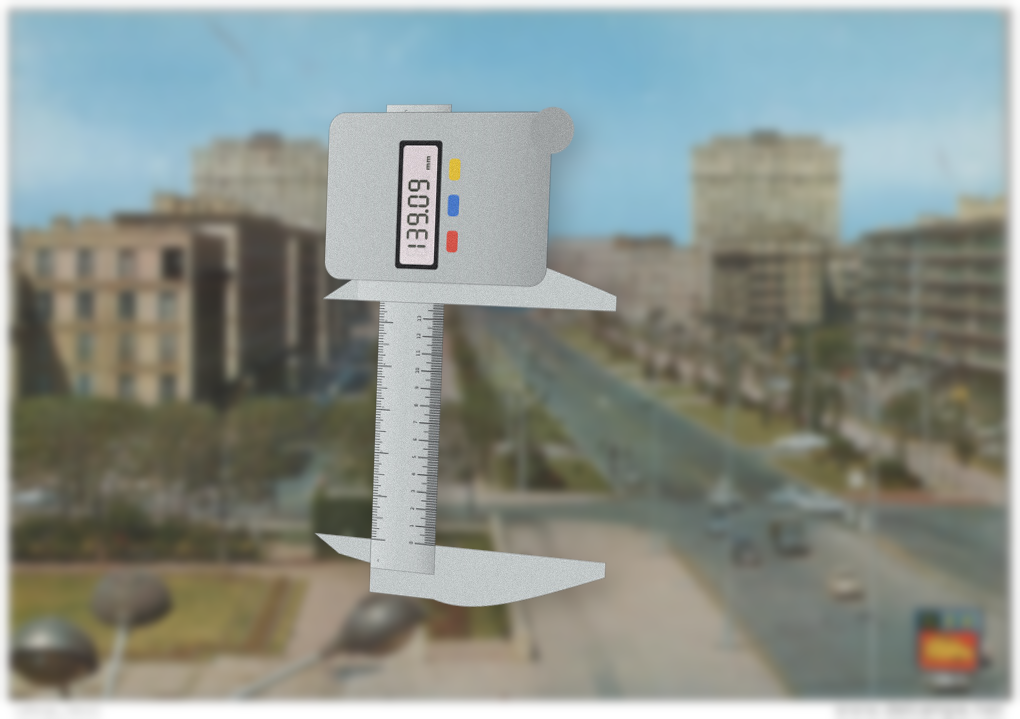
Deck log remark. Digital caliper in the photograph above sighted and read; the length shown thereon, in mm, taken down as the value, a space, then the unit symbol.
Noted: 139.09 mm
